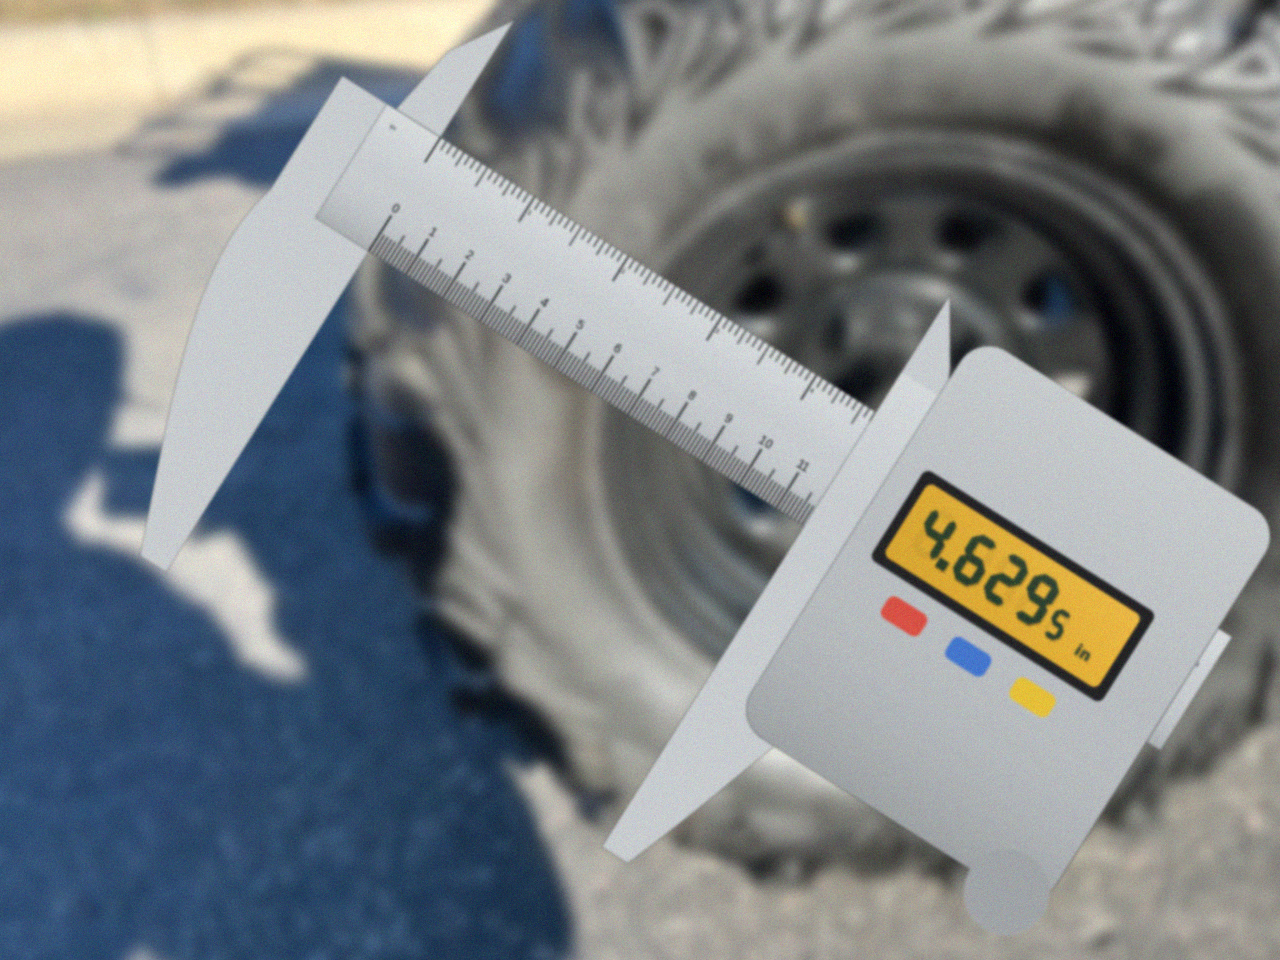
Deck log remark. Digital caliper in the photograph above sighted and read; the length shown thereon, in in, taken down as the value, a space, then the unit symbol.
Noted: 4.6295 in
